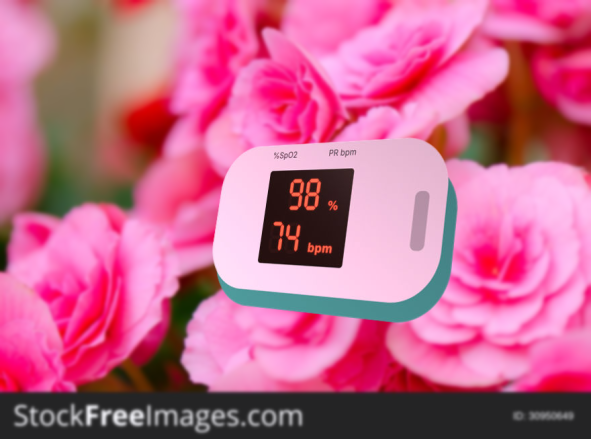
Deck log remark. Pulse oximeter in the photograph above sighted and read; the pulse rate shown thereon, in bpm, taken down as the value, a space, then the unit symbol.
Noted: 74 bpm
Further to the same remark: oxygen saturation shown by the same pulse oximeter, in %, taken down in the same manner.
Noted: 98 %
